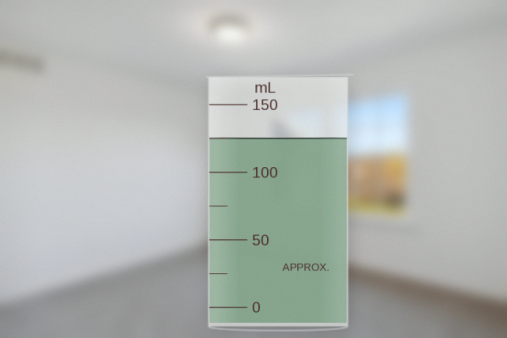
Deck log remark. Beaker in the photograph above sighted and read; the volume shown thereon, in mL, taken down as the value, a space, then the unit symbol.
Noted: 125 mL
